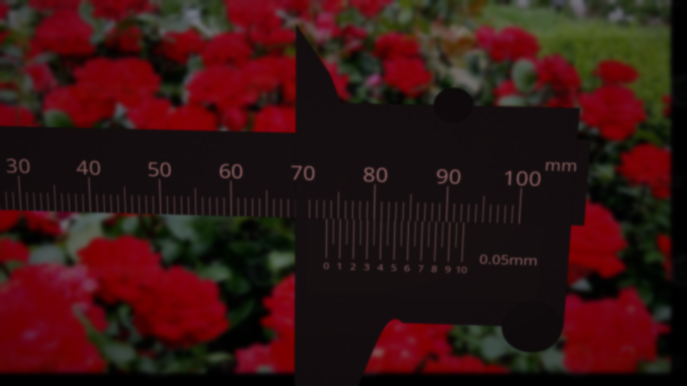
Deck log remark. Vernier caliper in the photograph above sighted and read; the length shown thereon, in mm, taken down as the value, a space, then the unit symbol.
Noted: 73.4 mm
